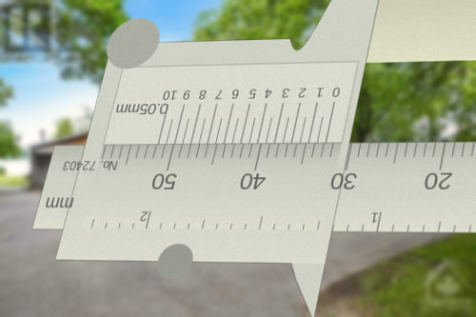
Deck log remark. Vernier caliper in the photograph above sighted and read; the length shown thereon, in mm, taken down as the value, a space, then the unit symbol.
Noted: 32.8 mm
